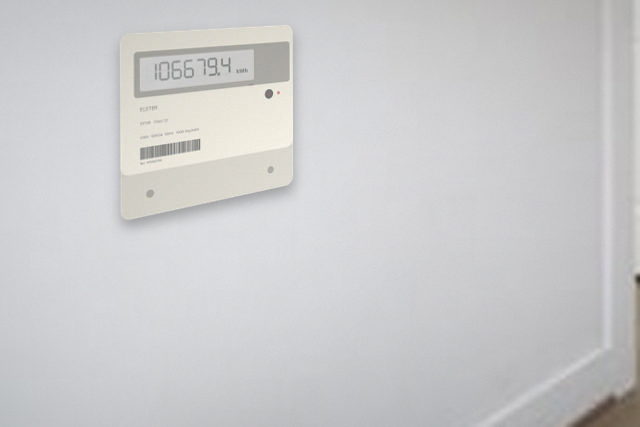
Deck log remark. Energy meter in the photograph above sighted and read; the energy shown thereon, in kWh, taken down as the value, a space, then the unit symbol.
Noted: 106679.4 kWh
